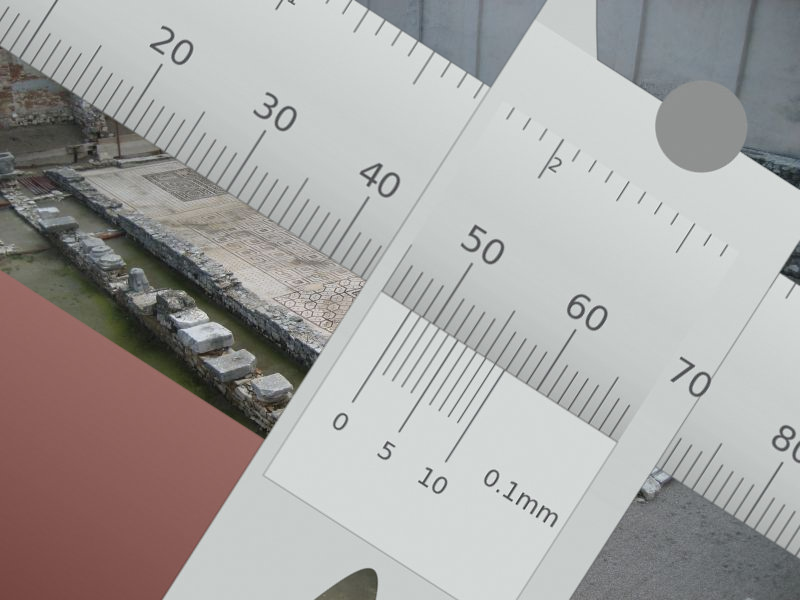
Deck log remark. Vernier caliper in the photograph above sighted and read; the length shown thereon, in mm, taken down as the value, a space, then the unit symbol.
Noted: 47.9 mm
